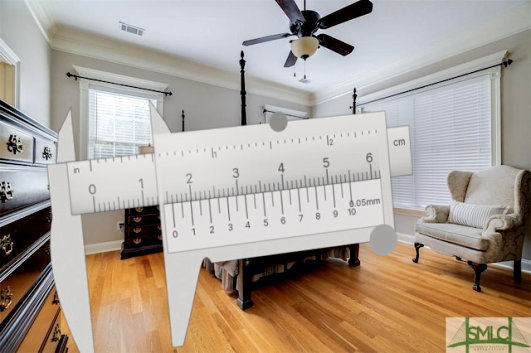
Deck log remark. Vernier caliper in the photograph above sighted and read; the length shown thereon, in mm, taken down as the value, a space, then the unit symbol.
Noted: 16.0 mm
